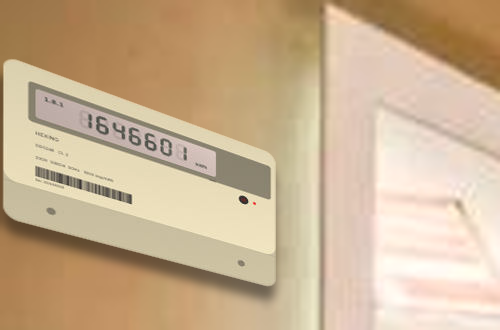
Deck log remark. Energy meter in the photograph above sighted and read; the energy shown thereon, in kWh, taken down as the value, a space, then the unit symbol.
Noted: 1646601 kWh
